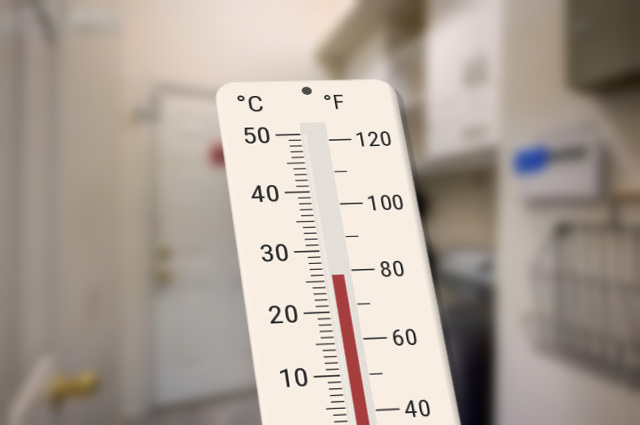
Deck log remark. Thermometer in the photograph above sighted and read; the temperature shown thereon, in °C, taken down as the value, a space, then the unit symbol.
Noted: 26 °C
